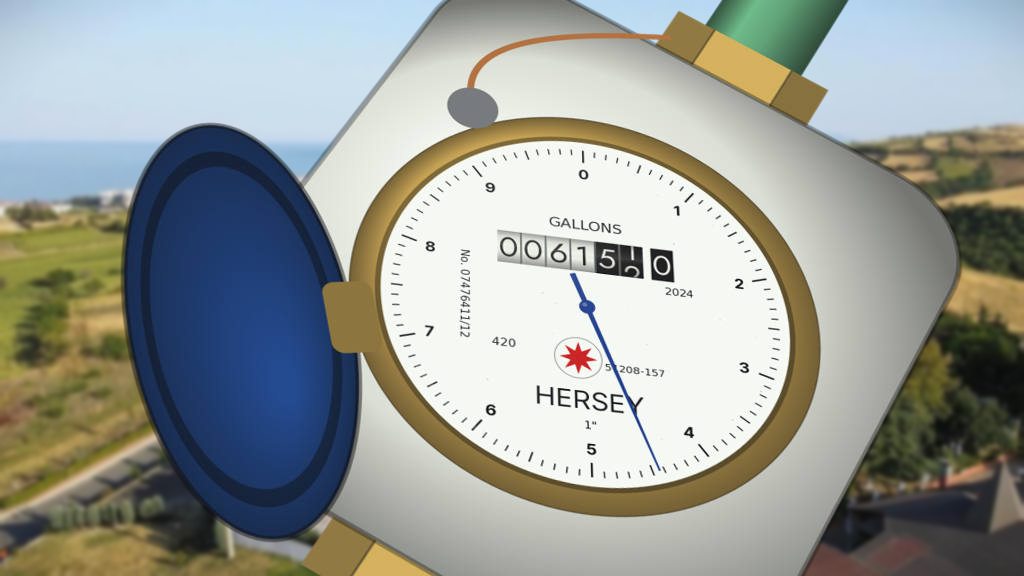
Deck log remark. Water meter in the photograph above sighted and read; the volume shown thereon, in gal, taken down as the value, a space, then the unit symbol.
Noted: 61514.4 gal
